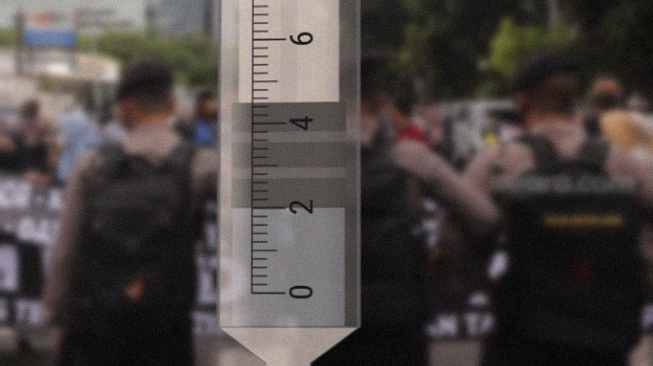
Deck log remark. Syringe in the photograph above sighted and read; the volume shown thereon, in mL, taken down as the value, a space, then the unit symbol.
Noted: 2 mL
